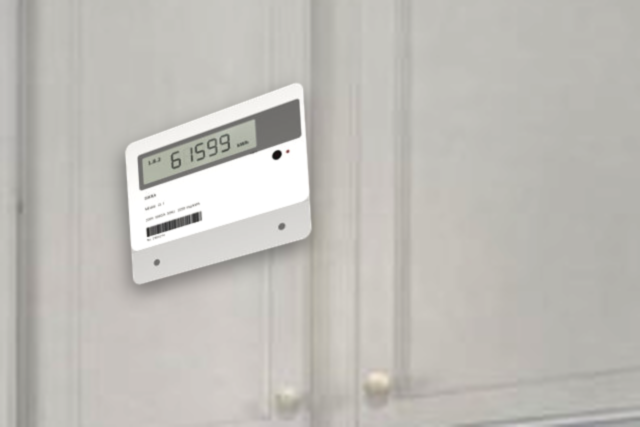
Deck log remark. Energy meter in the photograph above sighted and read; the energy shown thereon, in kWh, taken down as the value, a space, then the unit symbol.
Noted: 61599 kWh
